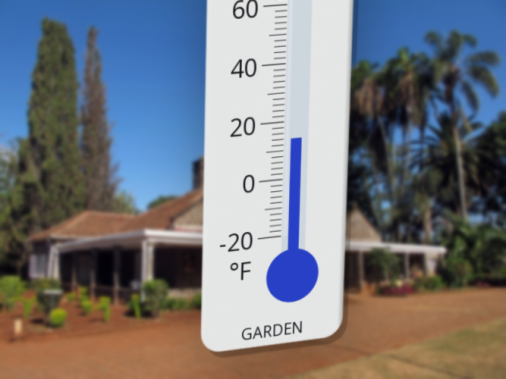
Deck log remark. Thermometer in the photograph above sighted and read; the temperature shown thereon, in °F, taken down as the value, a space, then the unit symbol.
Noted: 14 °F
